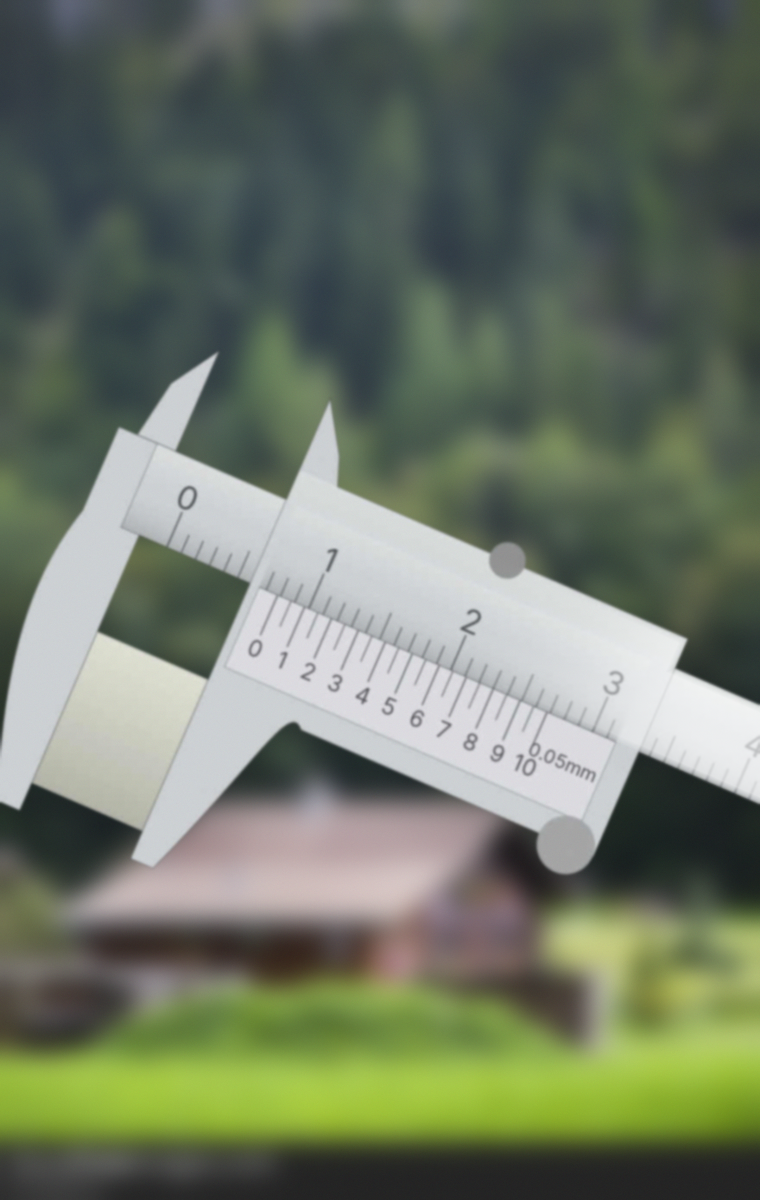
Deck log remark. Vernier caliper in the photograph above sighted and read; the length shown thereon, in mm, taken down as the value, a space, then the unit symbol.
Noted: 7.8 mm
